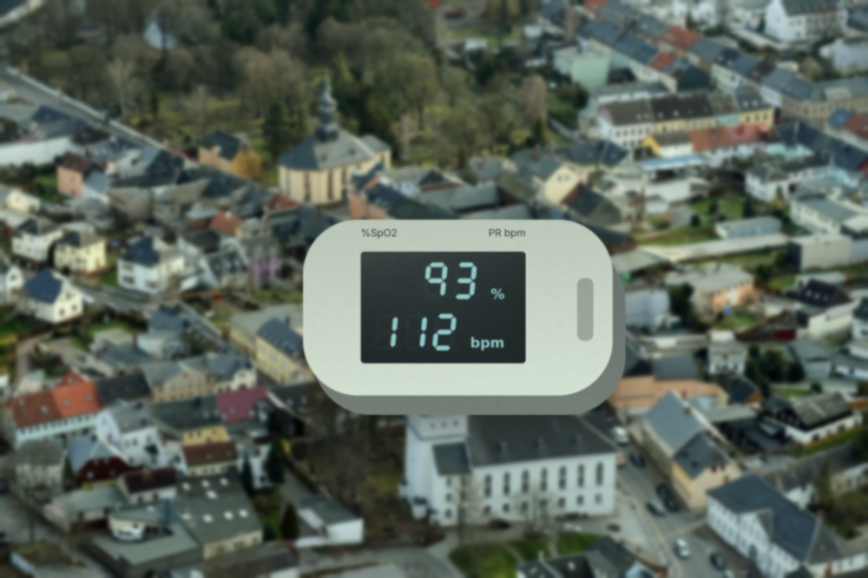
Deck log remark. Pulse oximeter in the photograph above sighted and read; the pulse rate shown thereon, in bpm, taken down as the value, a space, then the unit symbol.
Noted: 112 bpm
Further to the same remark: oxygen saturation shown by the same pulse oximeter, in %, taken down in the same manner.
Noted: 93 %
